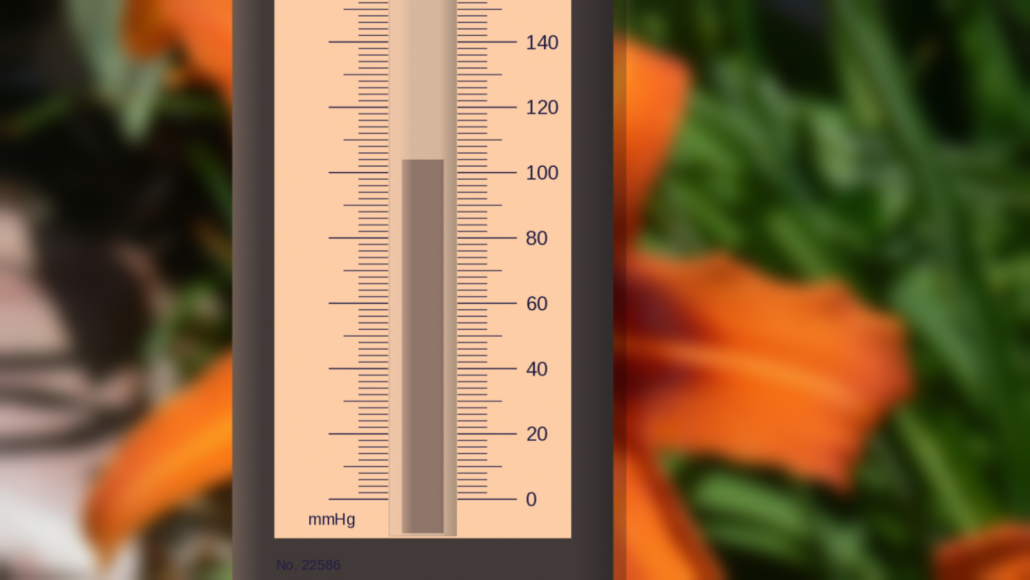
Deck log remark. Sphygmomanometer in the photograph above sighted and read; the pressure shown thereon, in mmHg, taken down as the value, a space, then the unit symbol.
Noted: 104 mmHg
